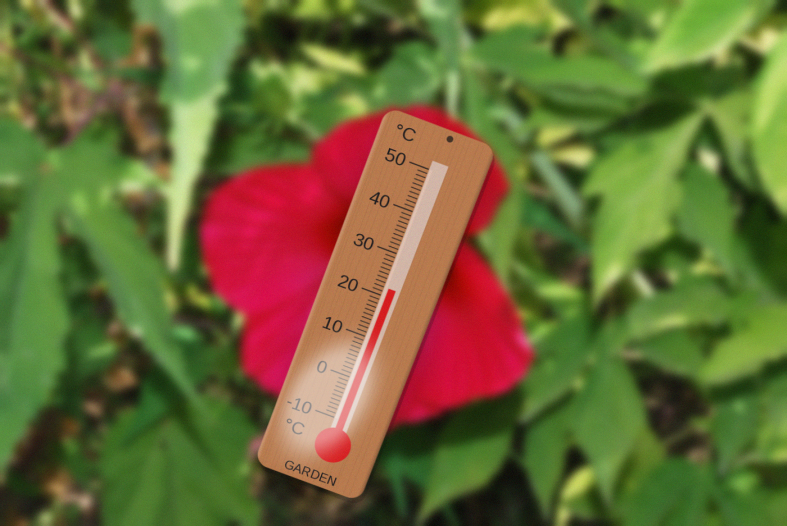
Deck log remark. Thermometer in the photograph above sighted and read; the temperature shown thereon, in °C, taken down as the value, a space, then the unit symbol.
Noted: 22 °C
